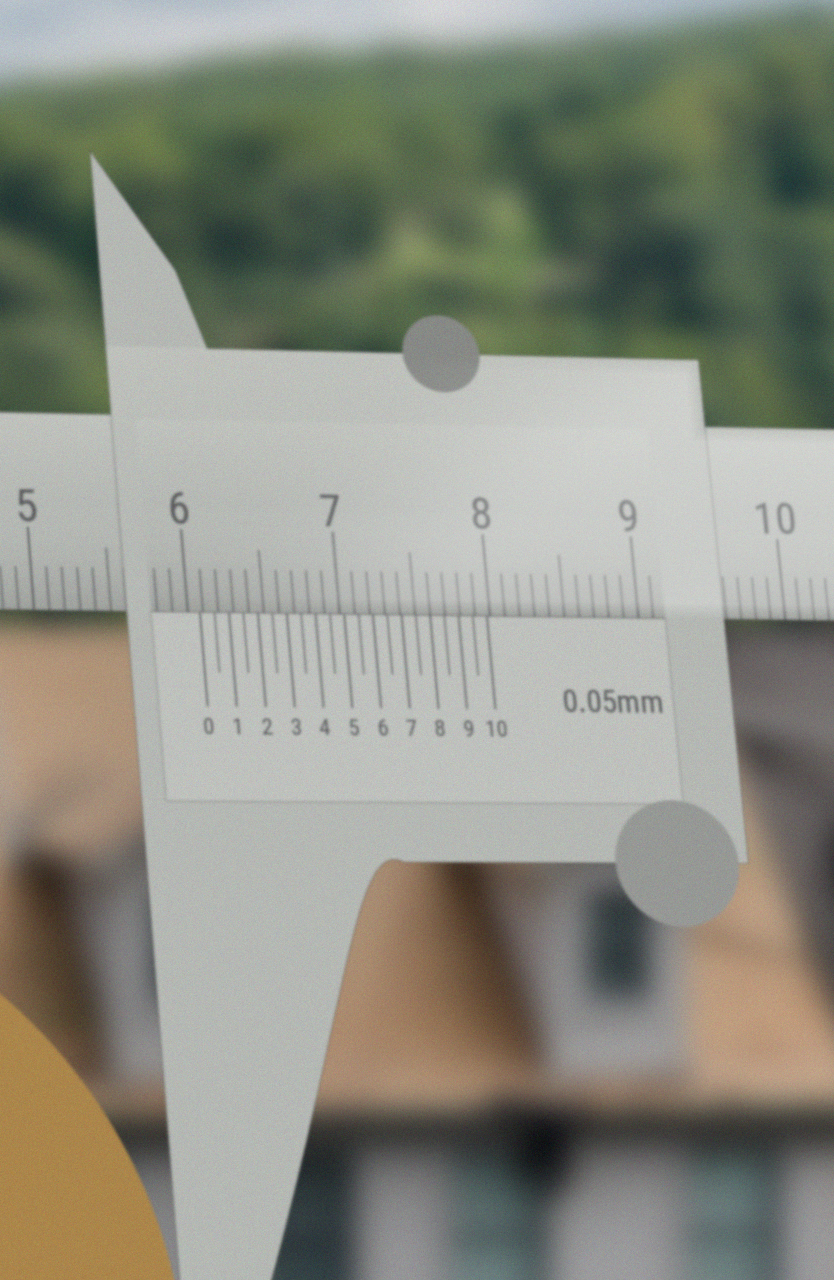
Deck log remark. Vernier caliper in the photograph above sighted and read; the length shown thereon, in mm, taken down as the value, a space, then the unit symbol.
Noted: 60.8 mm
